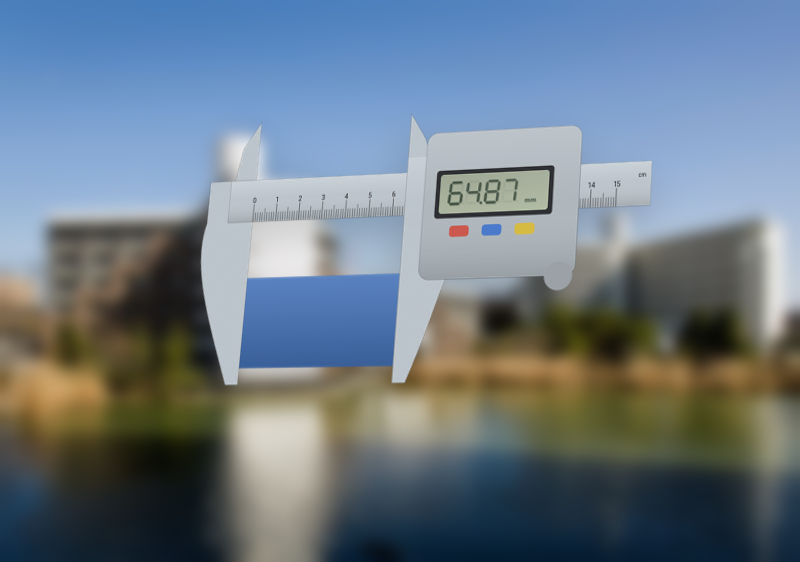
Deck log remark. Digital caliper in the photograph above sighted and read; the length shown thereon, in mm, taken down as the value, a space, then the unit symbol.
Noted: 64.87 mm
